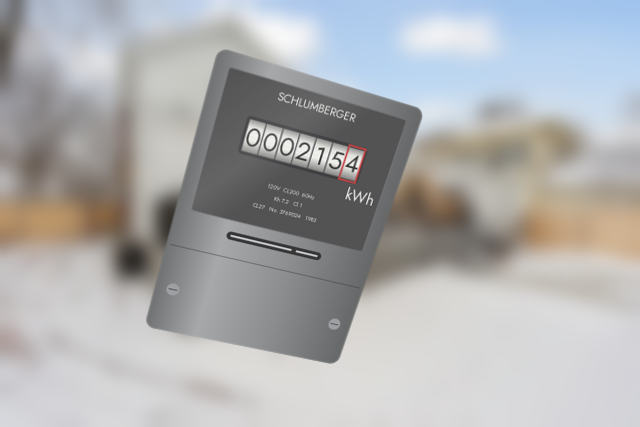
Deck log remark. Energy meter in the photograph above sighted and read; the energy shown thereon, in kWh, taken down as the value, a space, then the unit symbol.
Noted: 215.4 kWh
